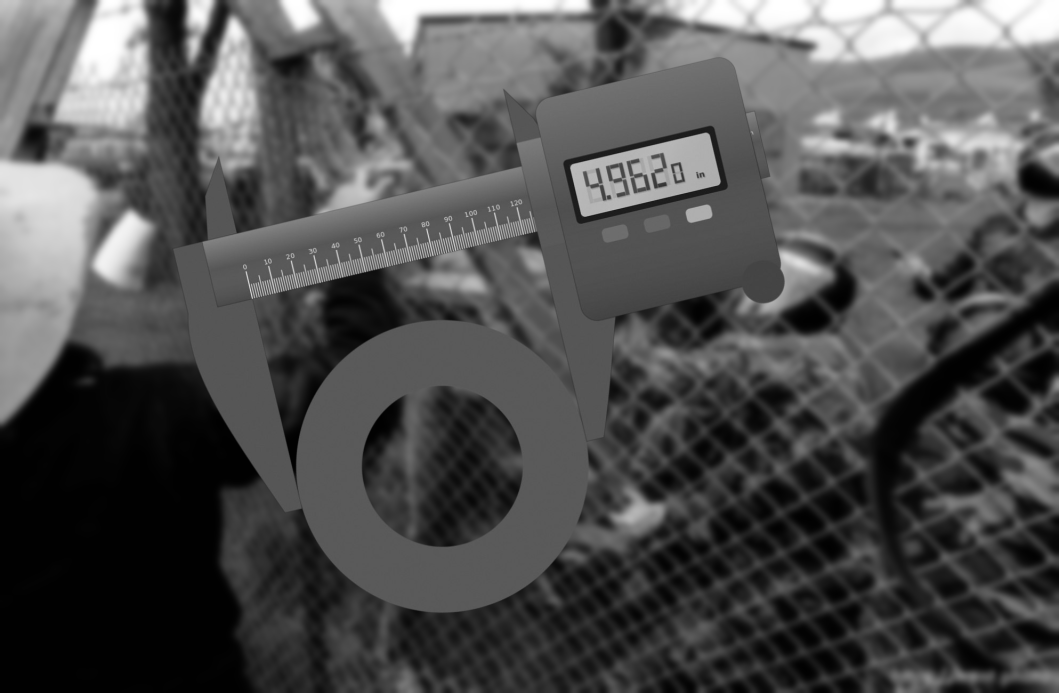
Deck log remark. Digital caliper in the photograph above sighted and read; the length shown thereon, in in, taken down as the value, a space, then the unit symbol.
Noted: 4.9620 in
